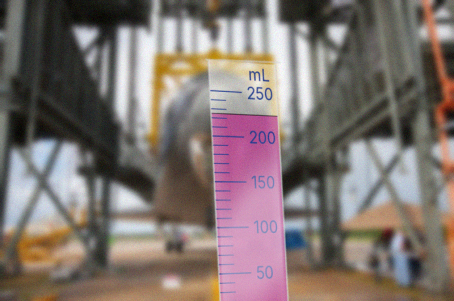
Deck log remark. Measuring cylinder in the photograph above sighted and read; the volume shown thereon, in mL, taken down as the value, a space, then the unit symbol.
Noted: 225 mL
